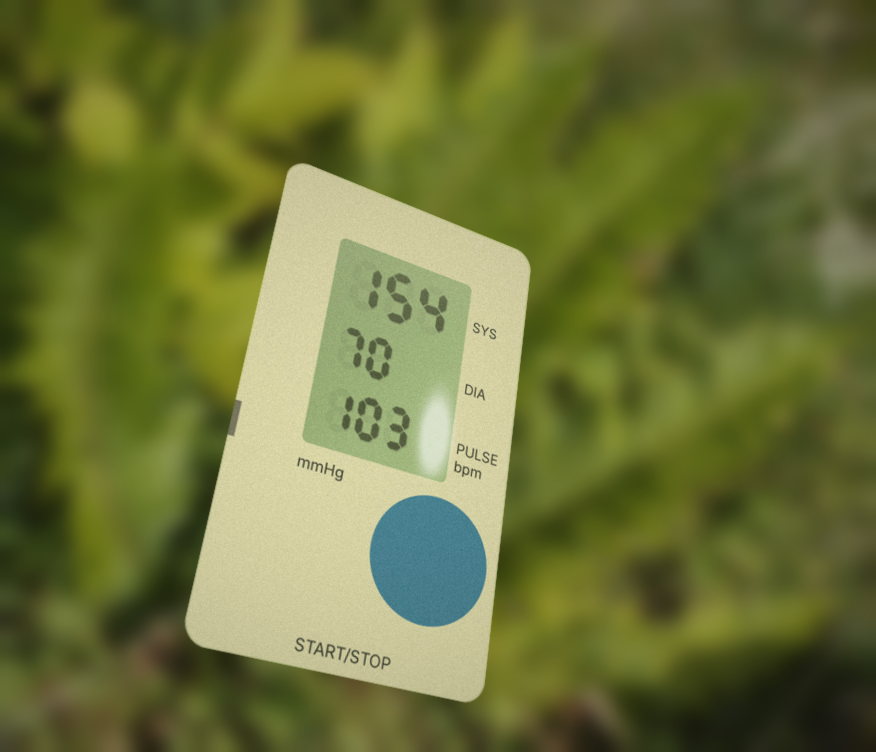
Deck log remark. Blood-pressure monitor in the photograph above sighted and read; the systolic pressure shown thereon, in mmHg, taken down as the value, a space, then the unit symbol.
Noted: 154 mmHg
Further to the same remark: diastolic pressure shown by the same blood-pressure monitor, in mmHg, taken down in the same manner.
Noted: 70 mmHg
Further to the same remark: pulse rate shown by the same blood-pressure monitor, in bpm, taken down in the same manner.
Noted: 103 bpm
